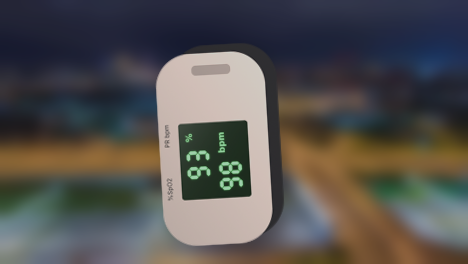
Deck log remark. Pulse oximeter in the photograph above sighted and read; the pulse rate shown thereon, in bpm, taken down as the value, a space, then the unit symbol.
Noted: 98 bpm
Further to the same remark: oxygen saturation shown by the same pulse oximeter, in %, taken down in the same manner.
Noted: 93 %
